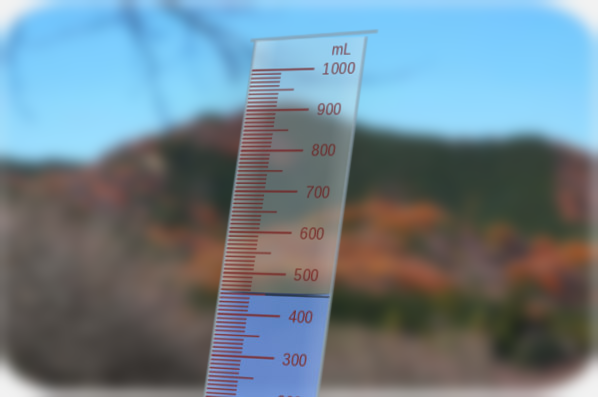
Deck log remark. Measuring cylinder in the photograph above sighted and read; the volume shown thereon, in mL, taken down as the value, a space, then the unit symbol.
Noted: 450 mL
